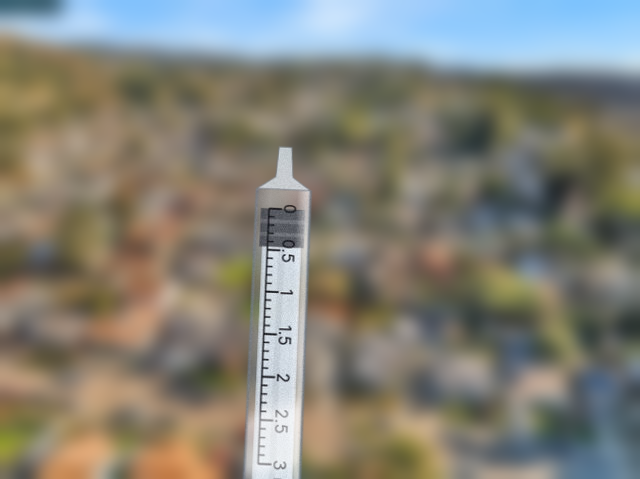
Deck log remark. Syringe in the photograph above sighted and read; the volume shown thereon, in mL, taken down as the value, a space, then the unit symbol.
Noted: 0 mL
